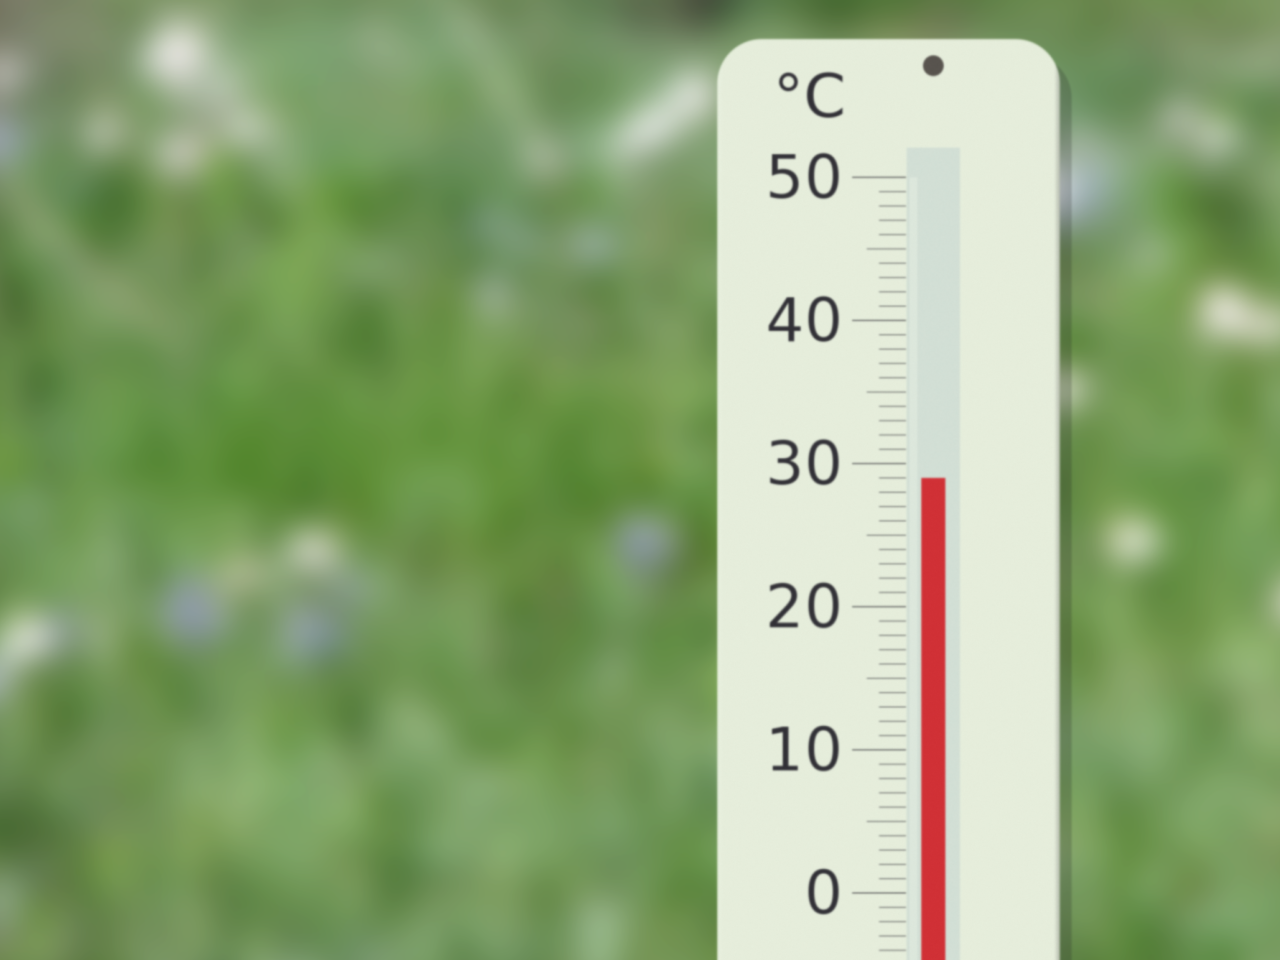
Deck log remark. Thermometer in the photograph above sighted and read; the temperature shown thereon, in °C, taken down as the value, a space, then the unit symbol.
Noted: 29 °C
